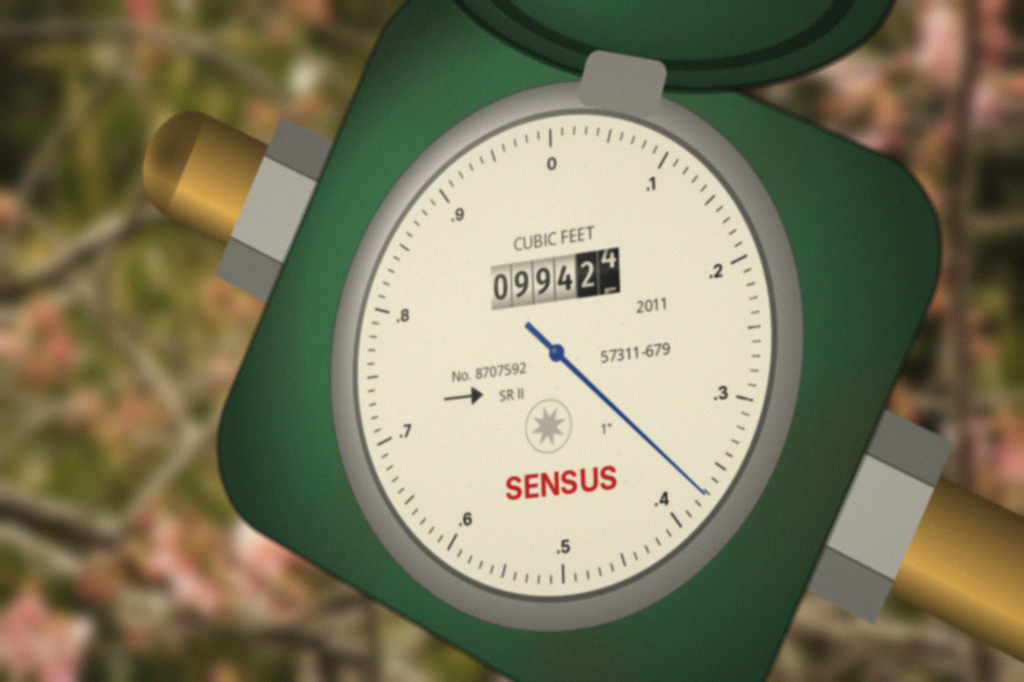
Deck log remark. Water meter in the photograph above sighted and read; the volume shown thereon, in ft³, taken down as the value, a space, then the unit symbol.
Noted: 99424.37 ft³
